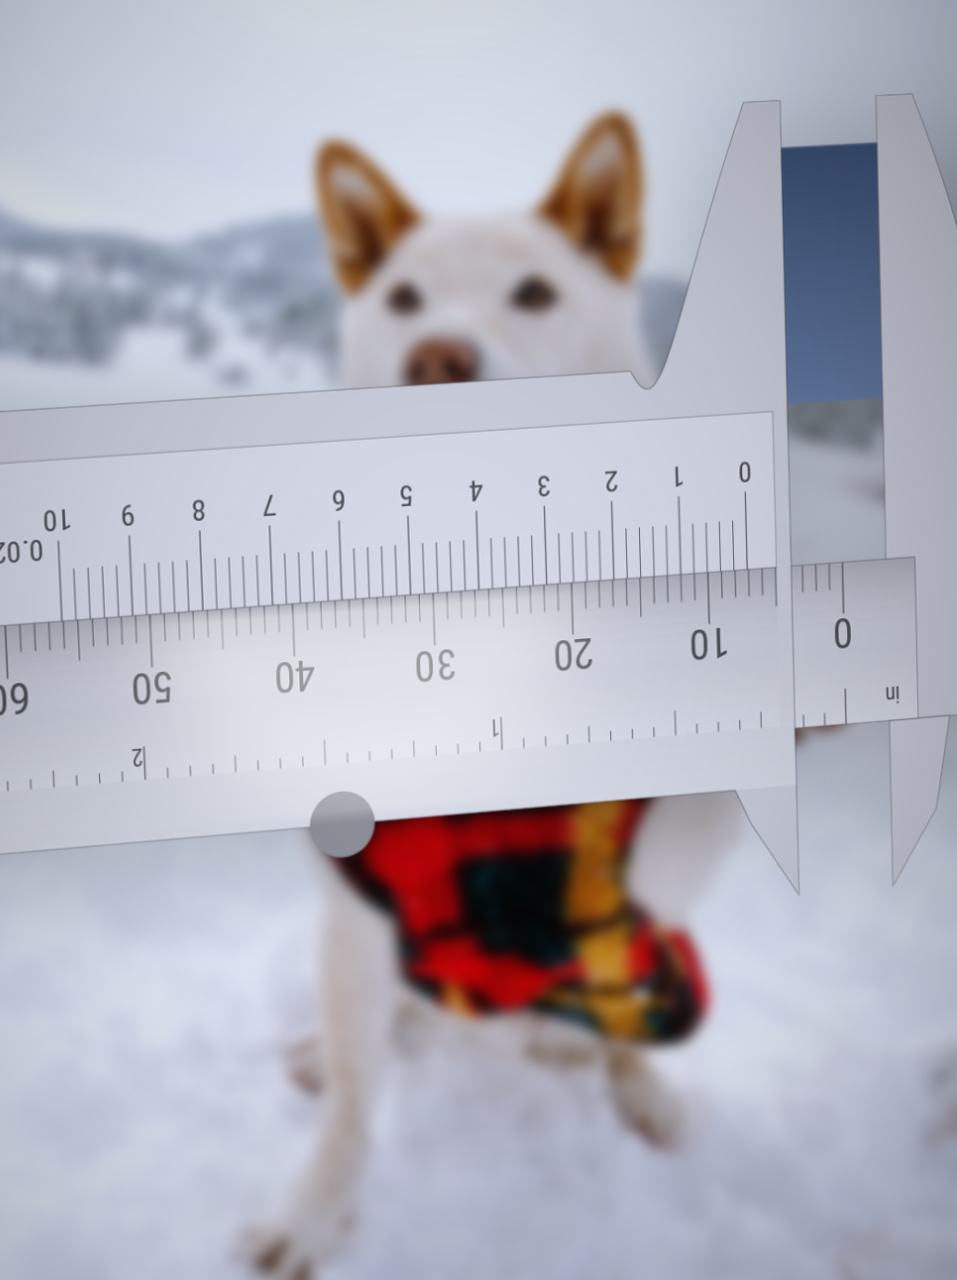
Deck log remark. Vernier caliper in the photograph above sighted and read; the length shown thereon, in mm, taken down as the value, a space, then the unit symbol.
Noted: 7.1 mm
